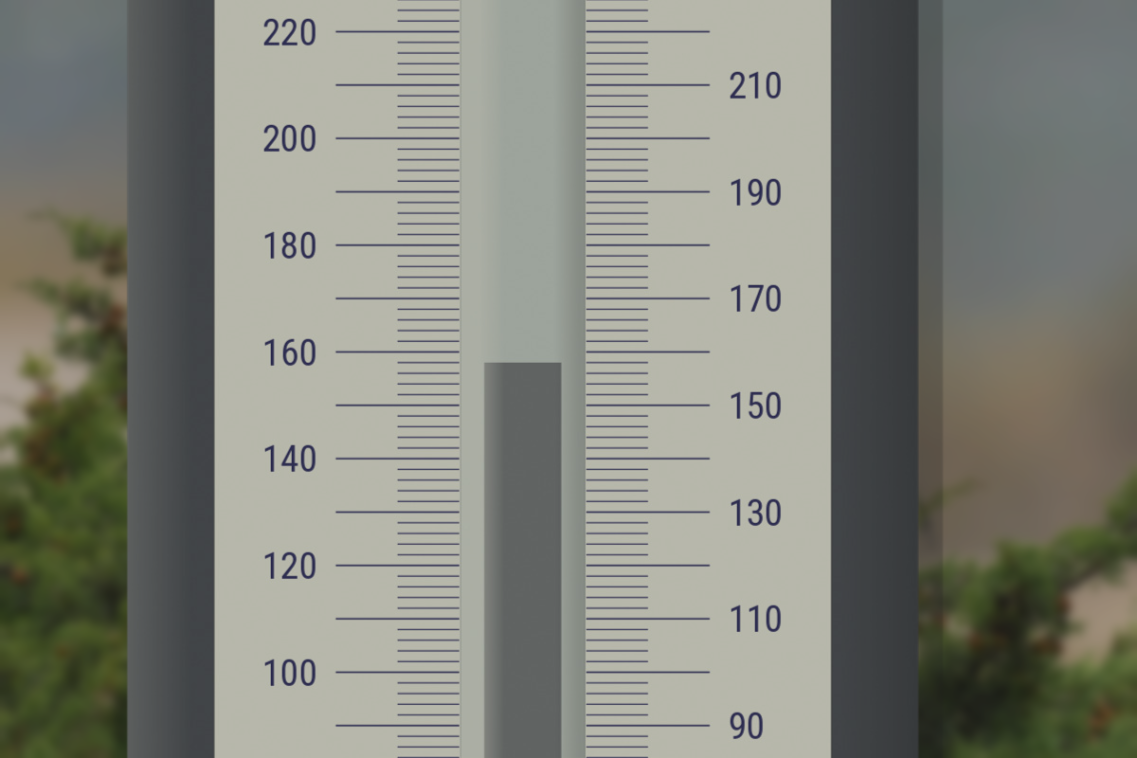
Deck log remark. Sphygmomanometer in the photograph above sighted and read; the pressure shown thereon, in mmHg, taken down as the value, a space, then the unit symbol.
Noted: 158 mmHg
